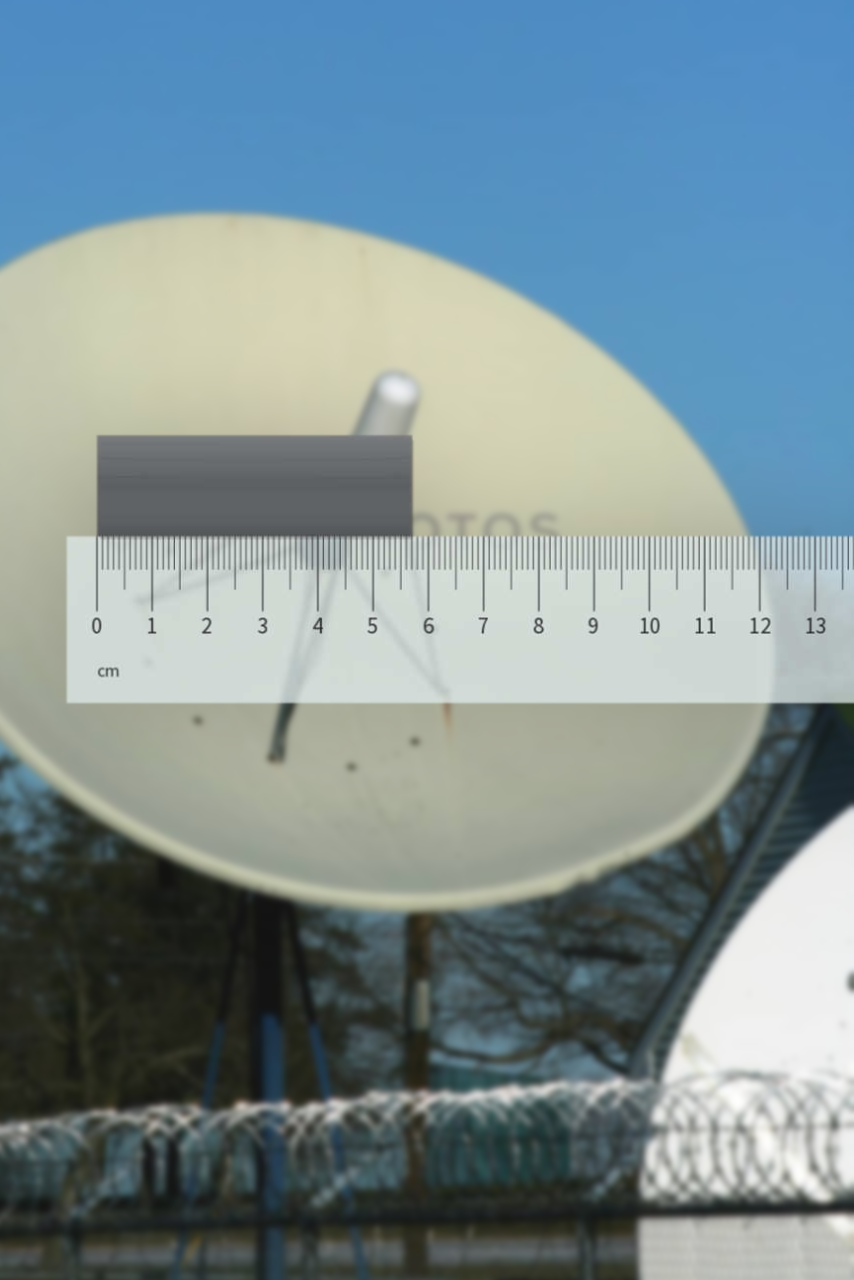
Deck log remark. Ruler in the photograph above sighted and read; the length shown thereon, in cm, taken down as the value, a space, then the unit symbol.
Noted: 5.7 cm
